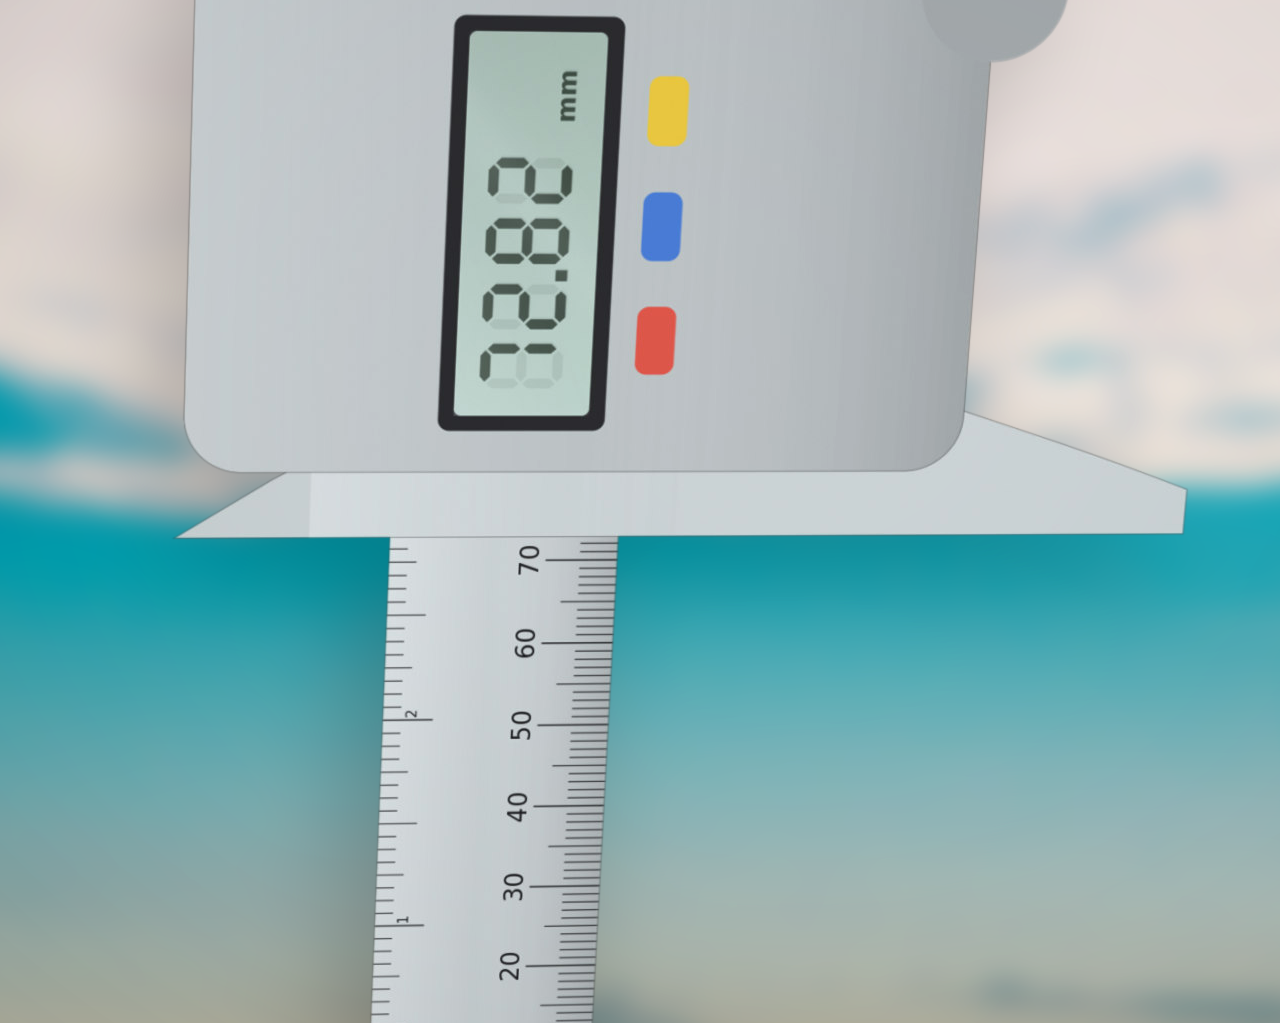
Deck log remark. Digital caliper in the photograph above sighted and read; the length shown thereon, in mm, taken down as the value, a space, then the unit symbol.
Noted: 72.82 mm
